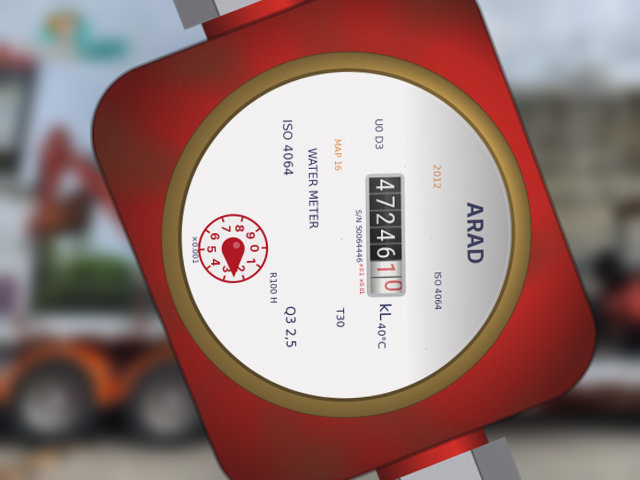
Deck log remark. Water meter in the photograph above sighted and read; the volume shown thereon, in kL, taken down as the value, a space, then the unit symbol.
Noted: 47246.102 kL
